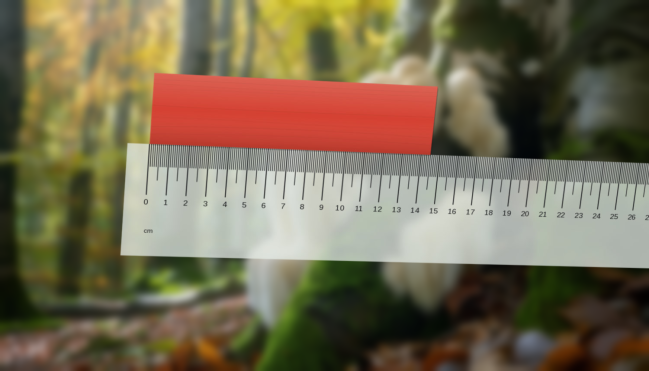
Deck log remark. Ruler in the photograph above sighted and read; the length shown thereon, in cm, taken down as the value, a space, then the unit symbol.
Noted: 14.5 cm
